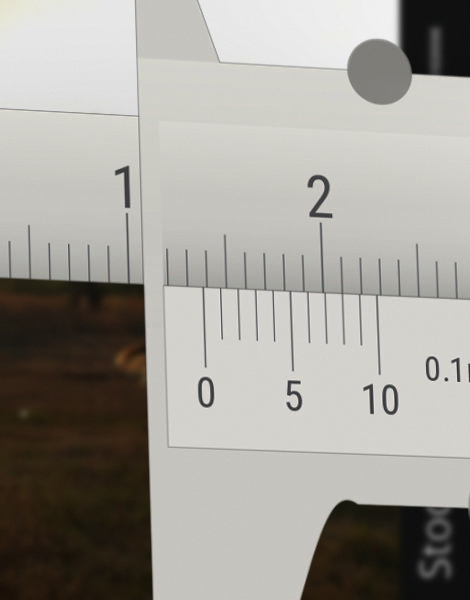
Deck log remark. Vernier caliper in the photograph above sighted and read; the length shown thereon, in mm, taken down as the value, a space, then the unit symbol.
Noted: 13.8 mm
